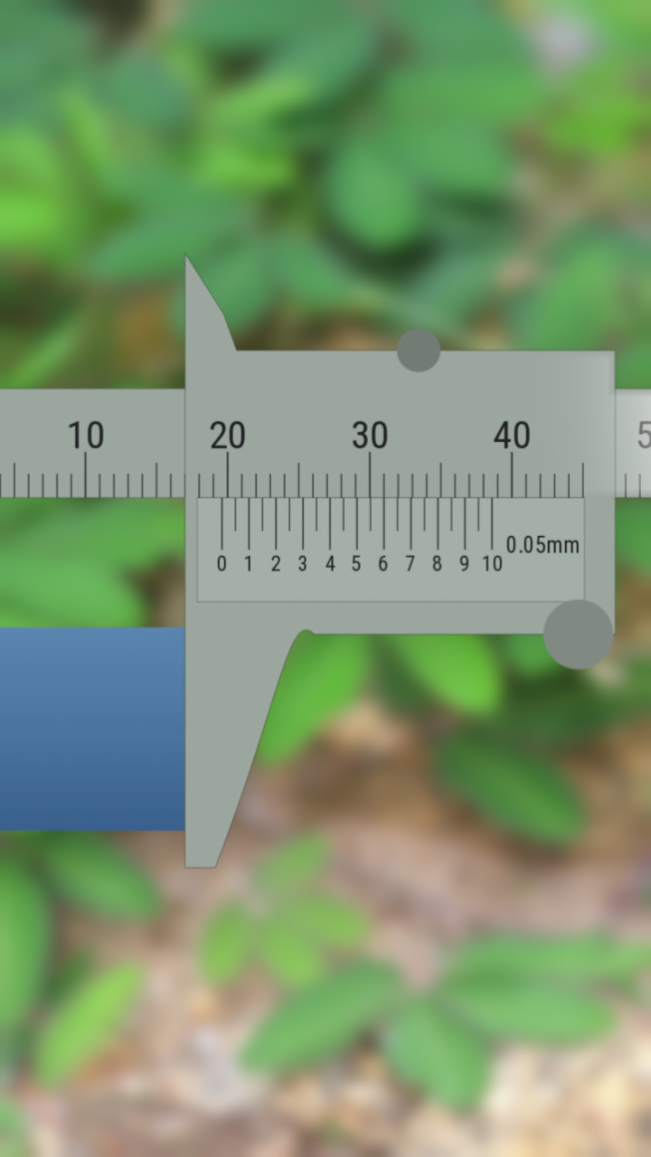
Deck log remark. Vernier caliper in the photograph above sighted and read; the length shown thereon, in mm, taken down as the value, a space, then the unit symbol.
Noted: 19.6 mm
